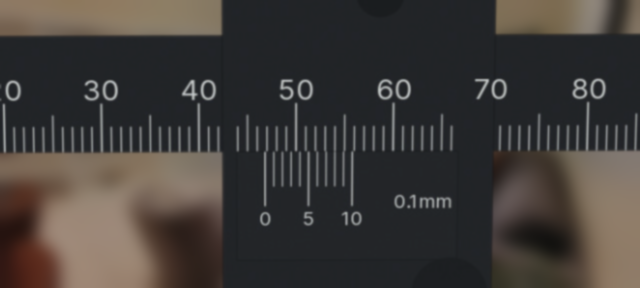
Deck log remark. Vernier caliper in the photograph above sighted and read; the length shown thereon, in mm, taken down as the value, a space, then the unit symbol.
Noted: 46.8 mm
